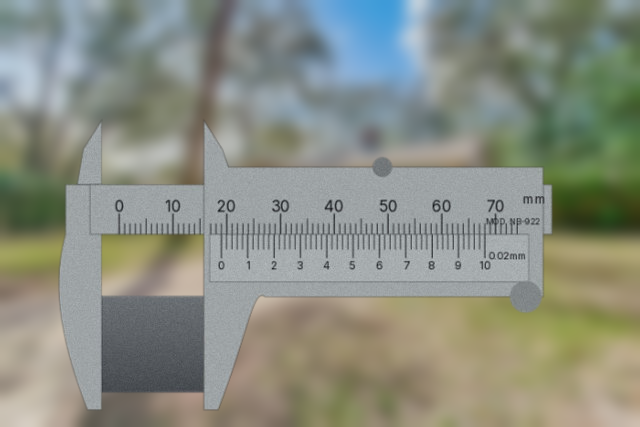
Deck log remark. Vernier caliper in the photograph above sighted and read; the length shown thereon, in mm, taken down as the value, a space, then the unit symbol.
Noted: 19.0 mm
